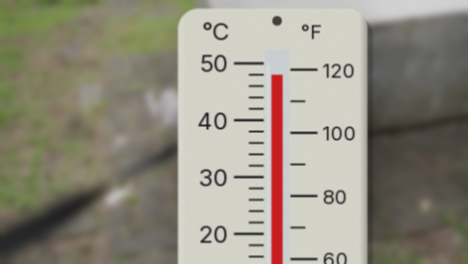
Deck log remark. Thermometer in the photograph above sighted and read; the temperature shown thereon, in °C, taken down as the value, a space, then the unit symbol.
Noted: 48 °C
